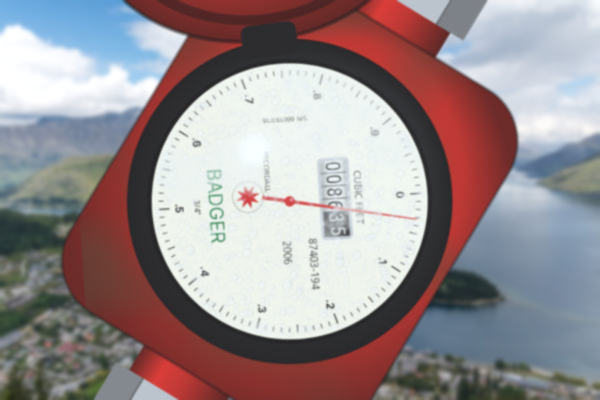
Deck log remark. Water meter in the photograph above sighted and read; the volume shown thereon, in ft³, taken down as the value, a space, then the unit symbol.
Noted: 8635.03 ft³
